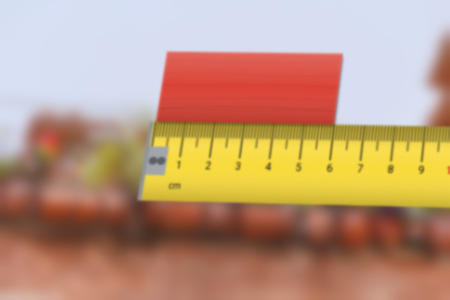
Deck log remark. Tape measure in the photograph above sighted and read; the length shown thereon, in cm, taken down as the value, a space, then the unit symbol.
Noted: 6 cm
